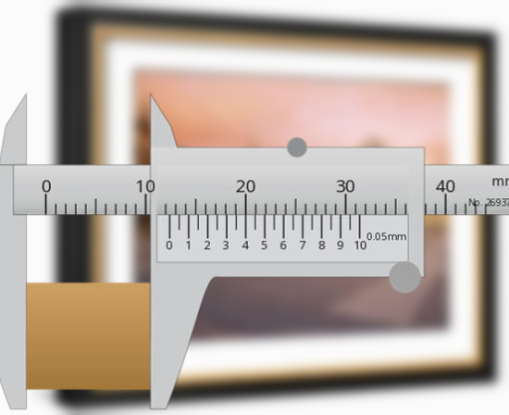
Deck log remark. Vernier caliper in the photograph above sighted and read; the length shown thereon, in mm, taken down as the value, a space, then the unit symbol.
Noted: 12.4 mm
